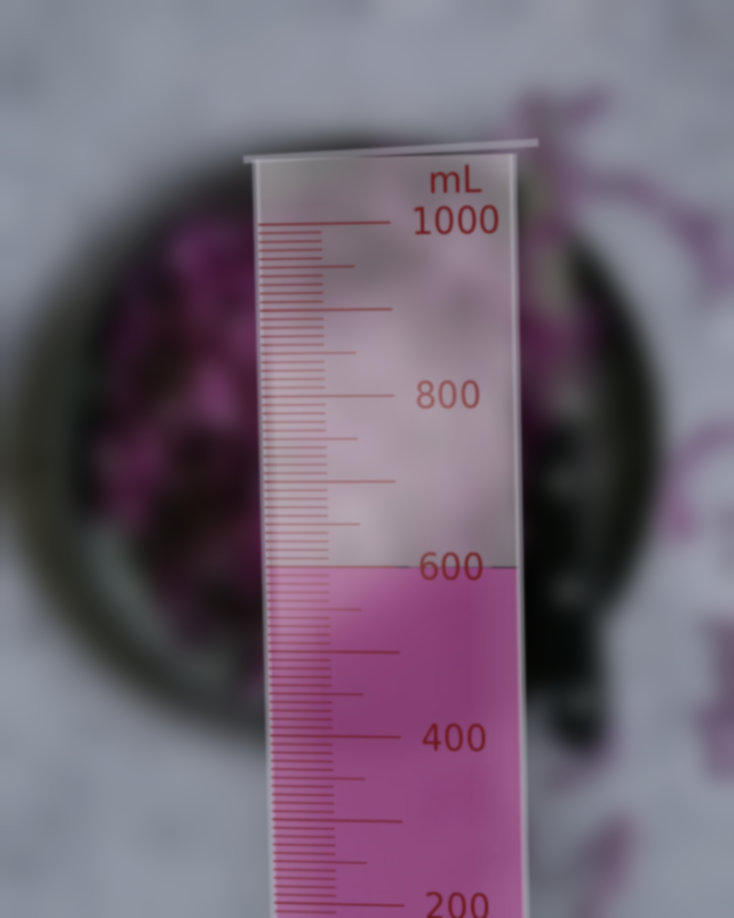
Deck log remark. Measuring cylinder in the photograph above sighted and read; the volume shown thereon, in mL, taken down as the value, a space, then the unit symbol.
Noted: 600 mL
